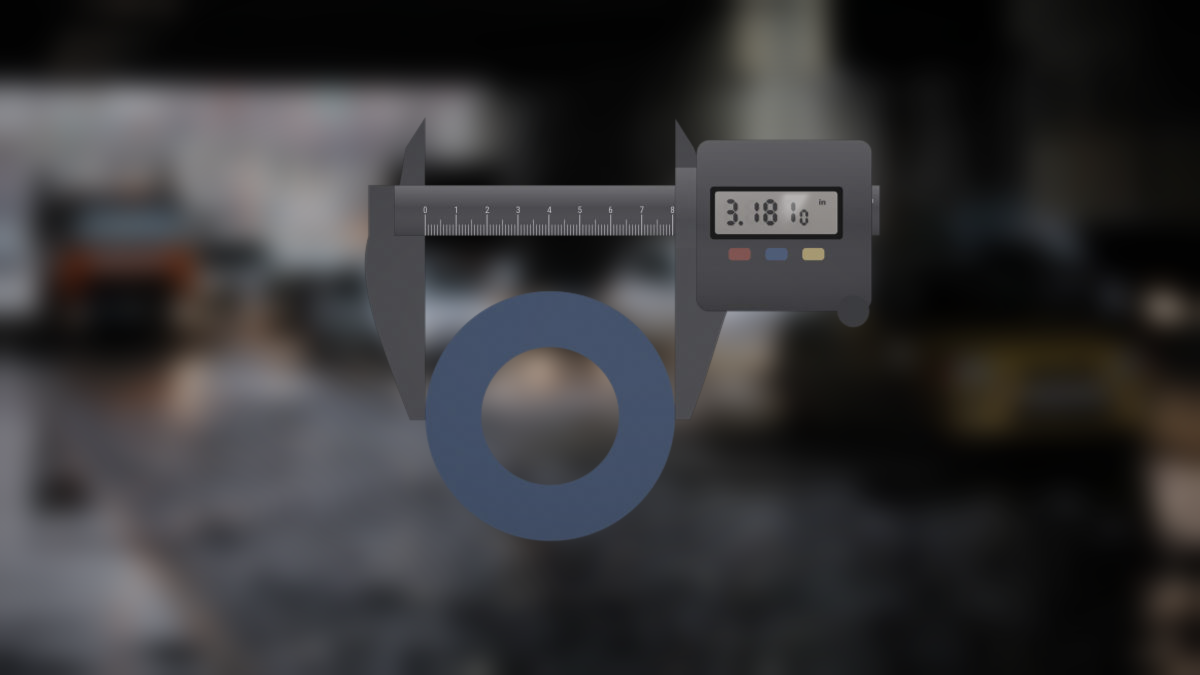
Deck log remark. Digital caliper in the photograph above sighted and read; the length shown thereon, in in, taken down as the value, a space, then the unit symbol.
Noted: 3.1810 in
